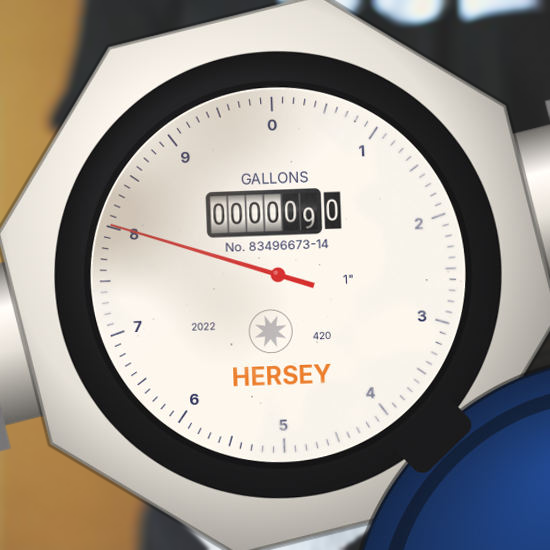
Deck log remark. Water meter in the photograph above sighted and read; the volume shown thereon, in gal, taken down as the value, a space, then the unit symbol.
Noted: 88.0 gal
